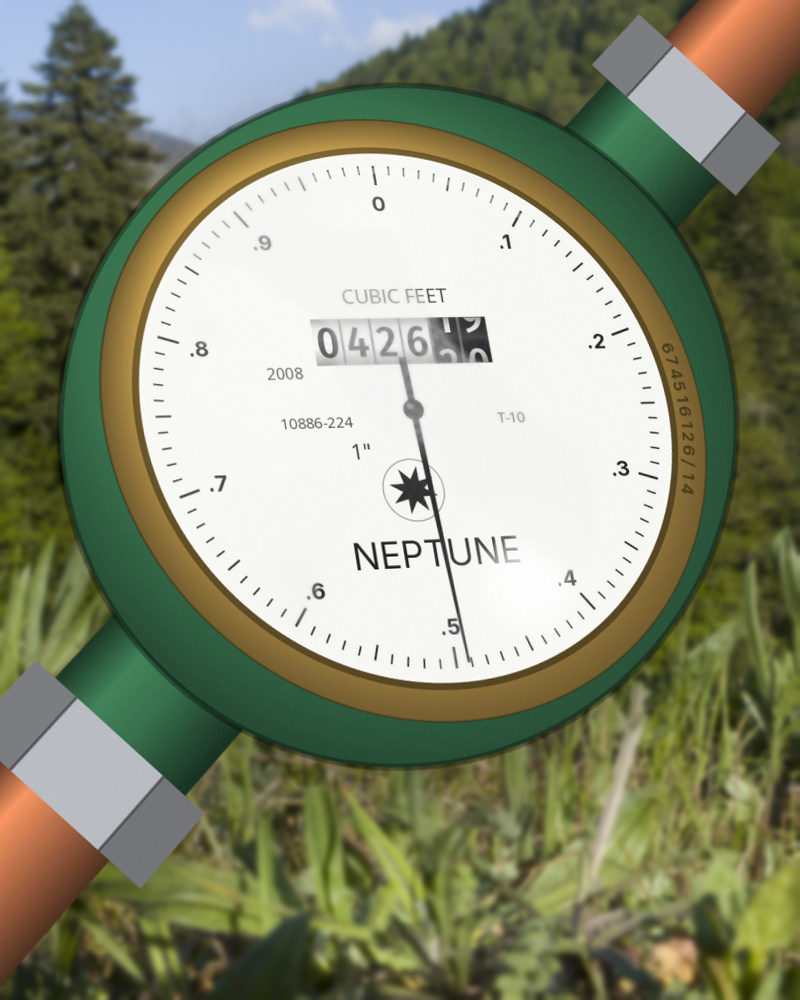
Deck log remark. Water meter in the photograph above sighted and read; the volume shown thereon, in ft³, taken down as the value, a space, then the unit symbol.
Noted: 42619.49 ft³
